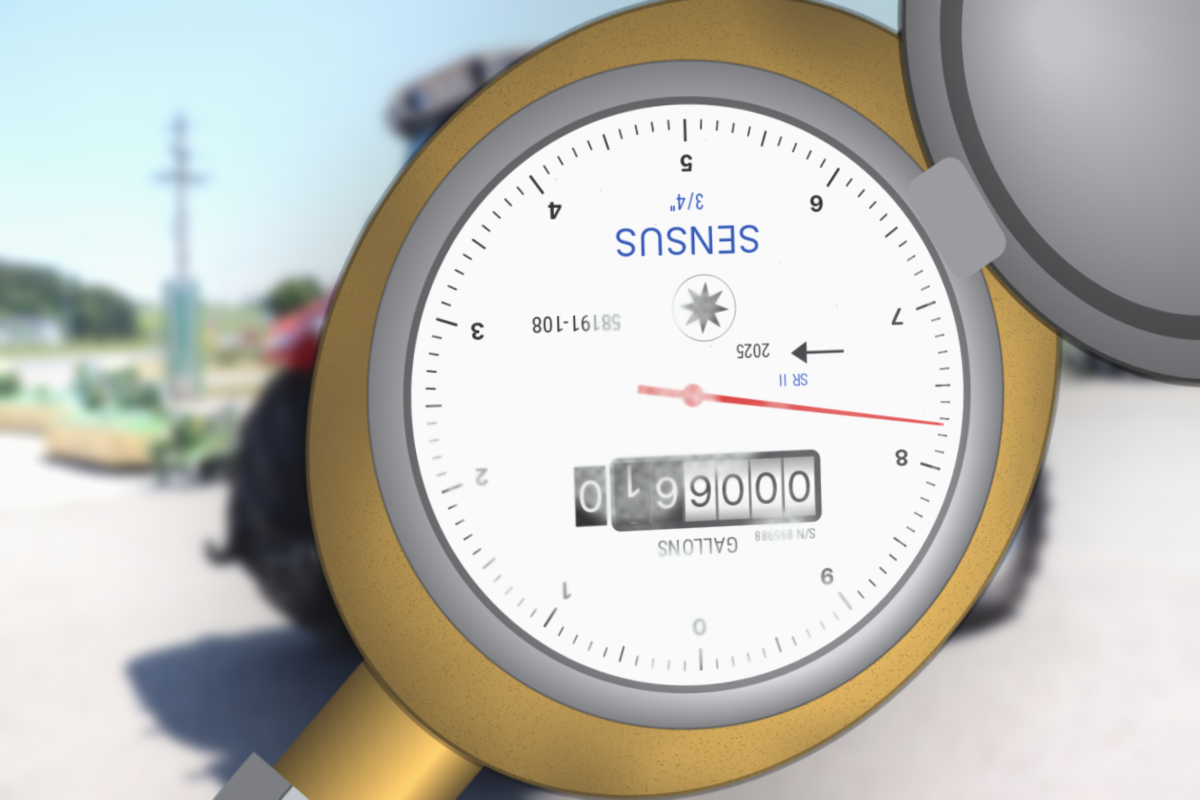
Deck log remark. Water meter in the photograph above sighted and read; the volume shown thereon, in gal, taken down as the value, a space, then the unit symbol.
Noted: 6607.7 gal
